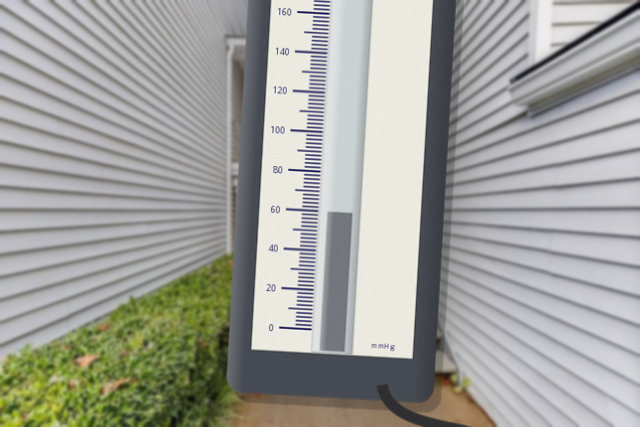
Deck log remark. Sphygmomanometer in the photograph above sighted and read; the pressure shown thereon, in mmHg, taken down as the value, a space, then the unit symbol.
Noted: 60 mmHg
